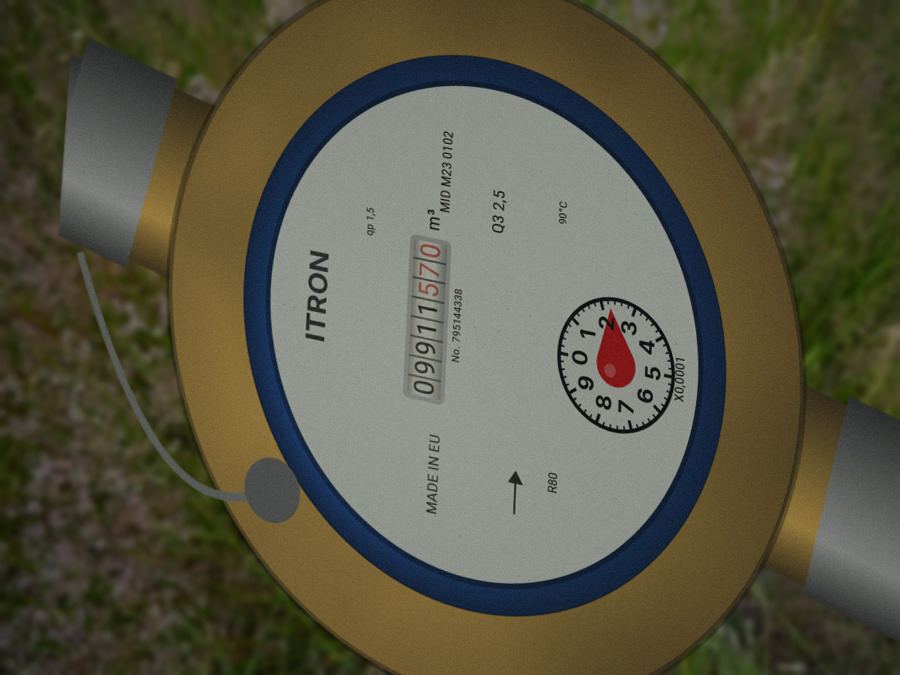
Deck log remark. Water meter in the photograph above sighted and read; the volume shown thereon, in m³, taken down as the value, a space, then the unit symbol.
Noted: 9911.5702 m³
